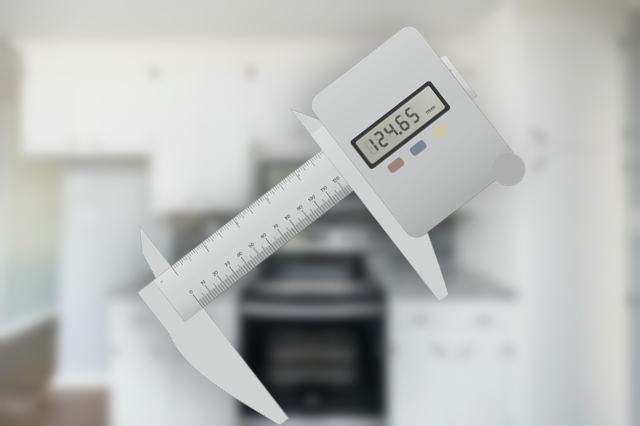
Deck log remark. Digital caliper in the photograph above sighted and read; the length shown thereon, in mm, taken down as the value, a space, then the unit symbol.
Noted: 124.65 mm
